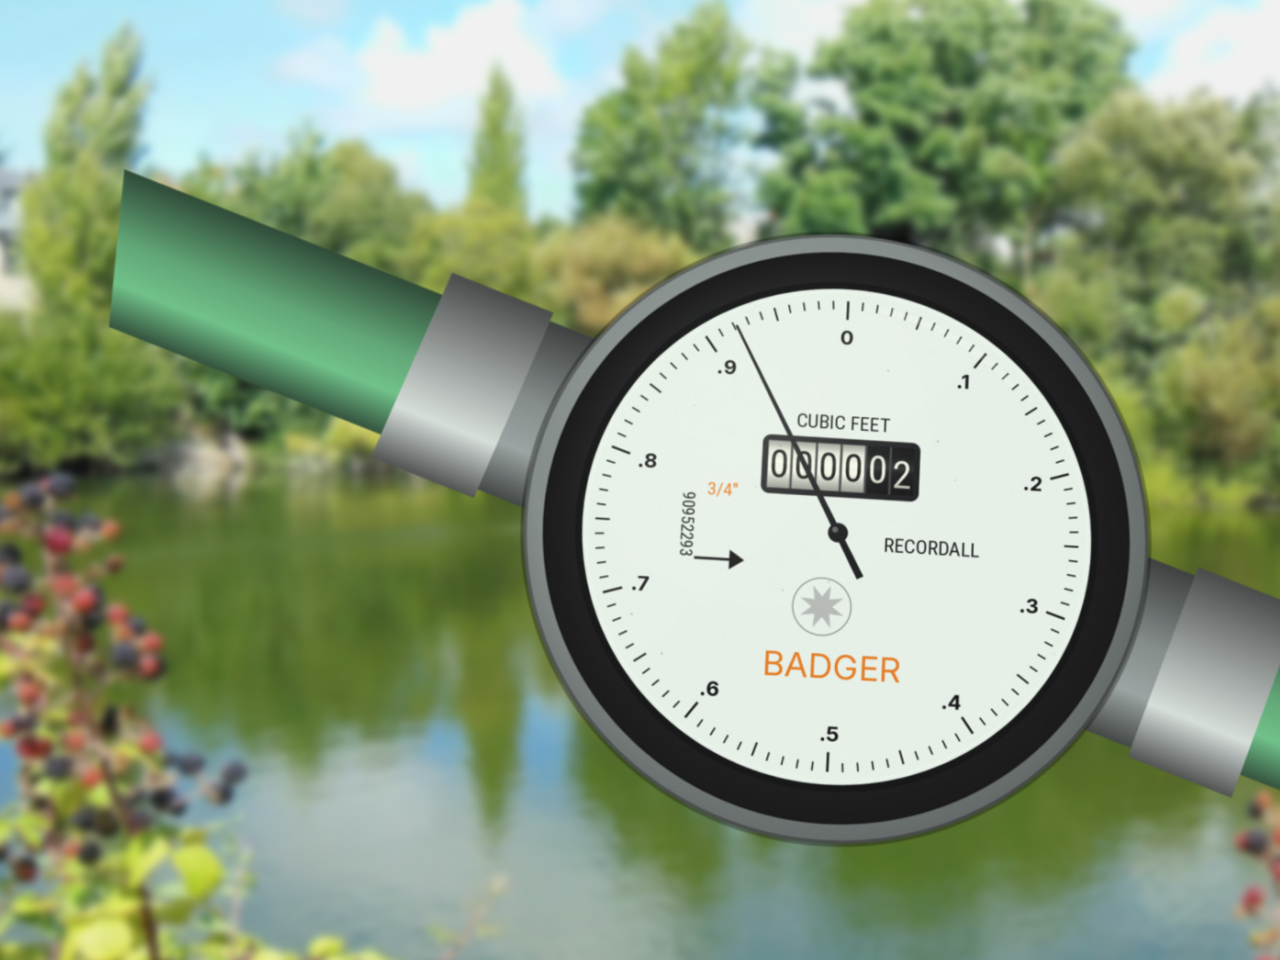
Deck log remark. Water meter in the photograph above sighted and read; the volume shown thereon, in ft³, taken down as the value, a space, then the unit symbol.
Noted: 1.92 ft³
